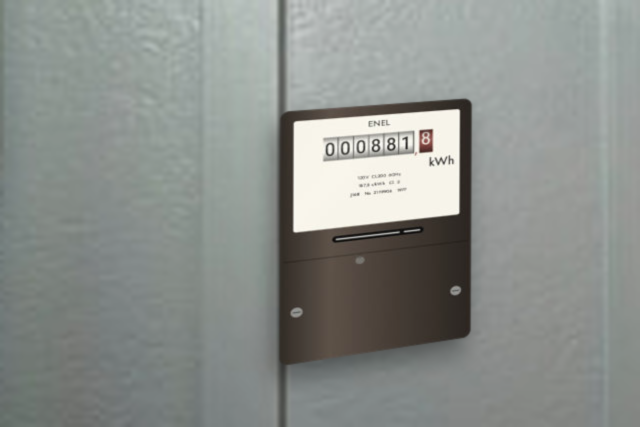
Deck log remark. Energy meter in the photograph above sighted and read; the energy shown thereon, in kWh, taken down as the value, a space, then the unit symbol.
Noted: 881.8 kWh
